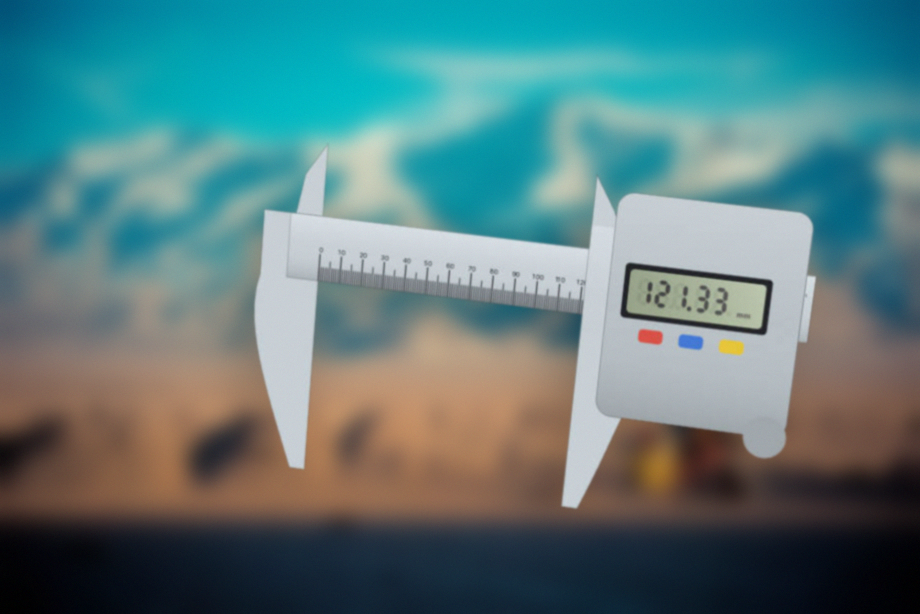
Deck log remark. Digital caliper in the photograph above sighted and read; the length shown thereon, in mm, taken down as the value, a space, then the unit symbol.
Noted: 121.33 mm
